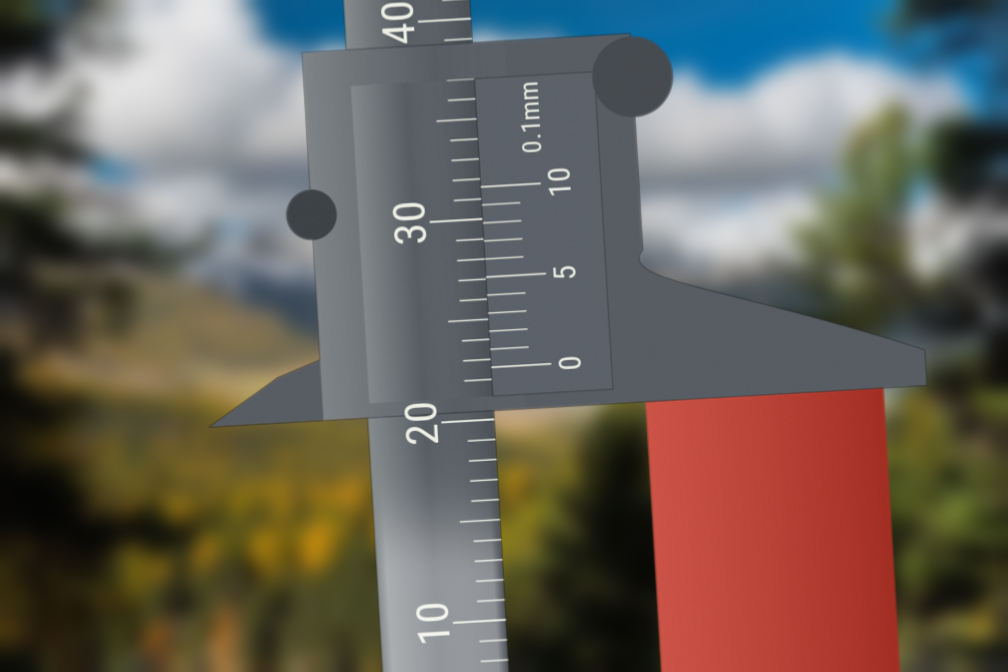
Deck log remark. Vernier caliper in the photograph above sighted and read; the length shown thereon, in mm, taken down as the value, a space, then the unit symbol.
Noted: 22.6 mm
